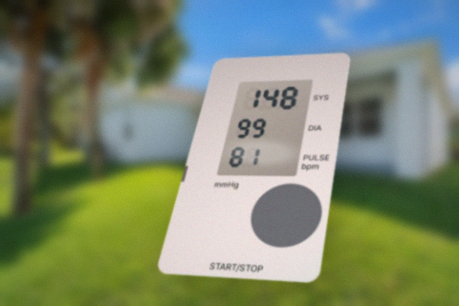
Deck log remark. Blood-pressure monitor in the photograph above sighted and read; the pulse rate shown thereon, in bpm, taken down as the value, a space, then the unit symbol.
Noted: 81 bpm
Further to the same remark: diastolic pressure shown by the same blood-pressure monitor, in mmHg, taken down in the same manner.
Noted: 99 mmHg
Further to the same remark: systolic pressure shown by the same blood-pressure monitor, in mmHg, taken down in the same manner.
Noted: 148 mmHg
